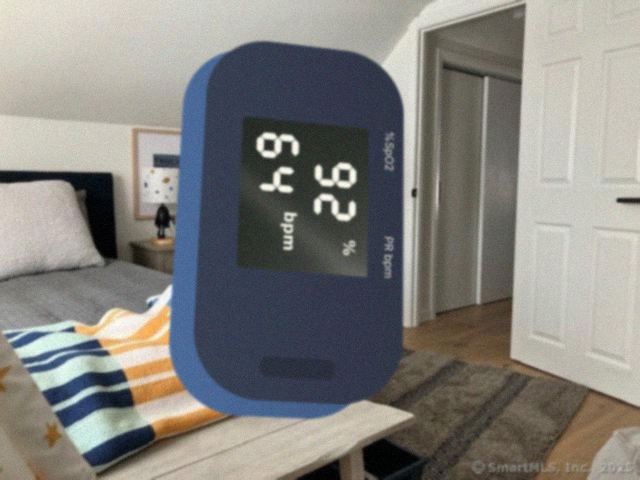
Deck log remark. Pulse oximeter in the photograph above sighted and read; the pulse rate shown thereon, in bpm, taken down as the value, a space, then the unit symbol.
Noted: 64 bpm
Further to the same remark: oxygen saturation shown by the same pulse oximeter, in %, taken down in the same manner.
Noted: 92 %
